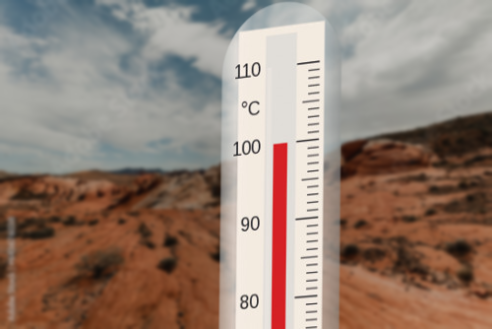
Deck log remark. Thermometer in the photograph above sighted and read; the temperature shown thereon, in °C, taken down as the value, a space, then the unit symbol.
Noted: 100 °C
